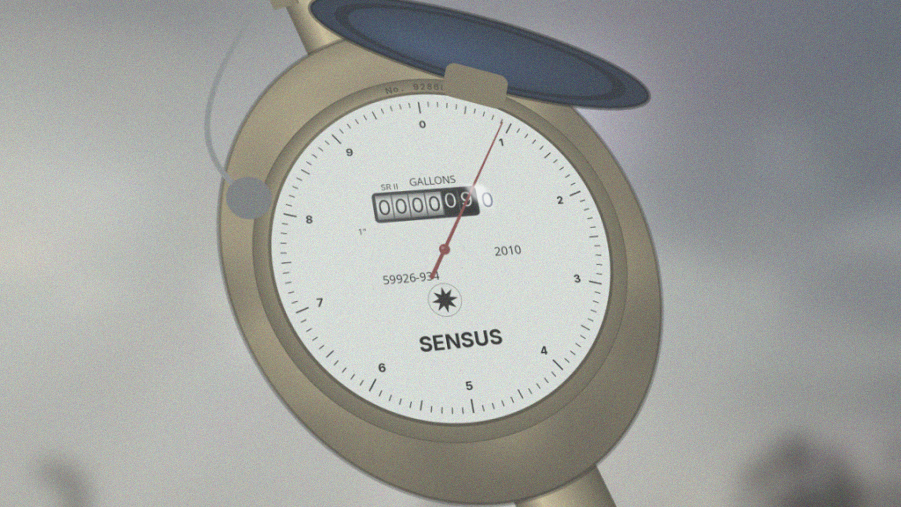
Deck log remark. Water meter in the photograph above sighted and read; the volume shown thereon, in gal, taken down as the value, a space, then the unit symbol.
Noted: 90.9 gal
